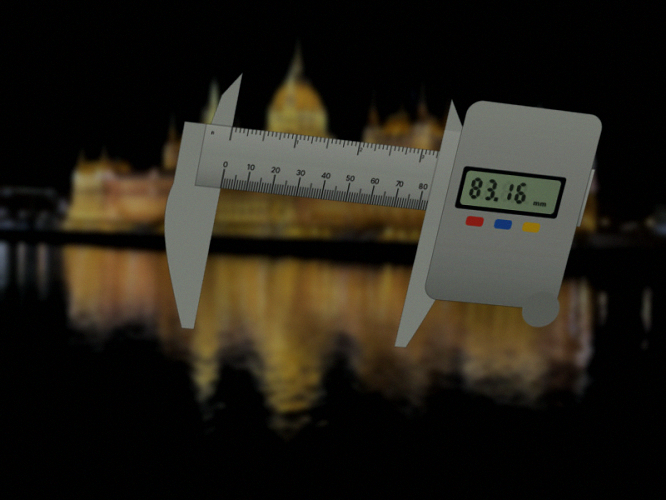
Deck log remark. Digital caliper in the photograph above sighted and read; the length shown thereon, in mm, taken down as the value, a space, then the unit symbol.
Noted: 83.16 mm
